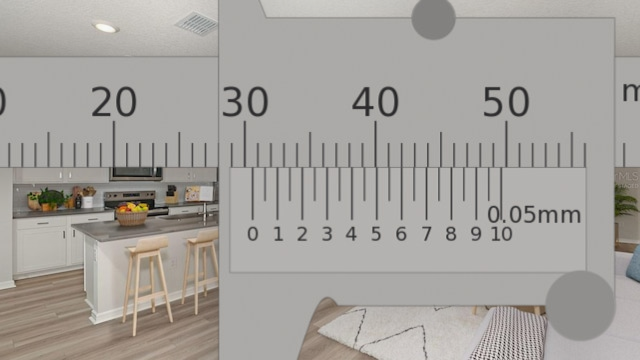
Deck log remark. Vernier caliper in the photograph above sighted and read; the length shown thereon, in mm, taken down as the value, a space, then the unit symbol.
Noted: 30.6 mm
